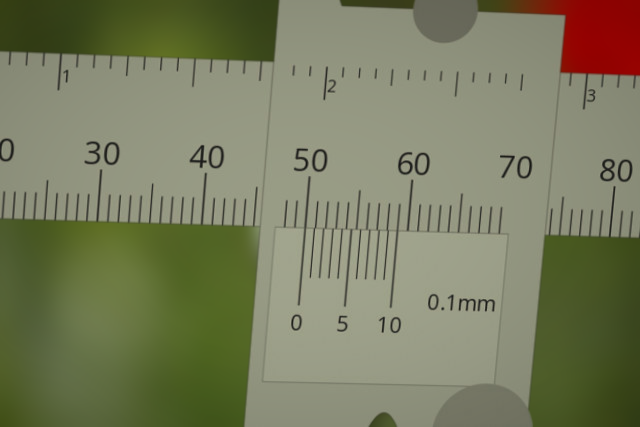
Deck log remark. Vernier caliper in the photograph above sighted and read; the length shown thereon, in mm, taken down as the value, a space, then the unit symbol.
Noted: 50.0 mm
